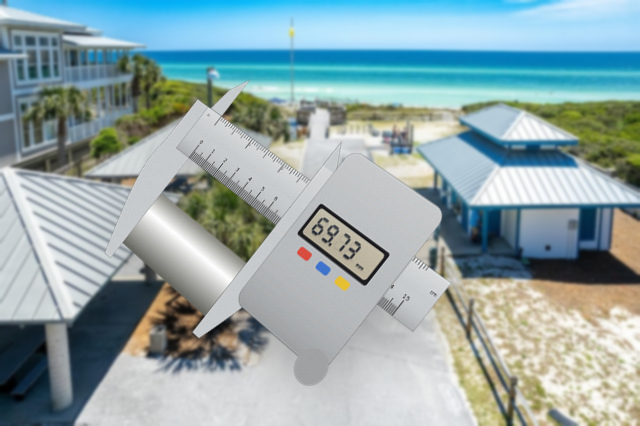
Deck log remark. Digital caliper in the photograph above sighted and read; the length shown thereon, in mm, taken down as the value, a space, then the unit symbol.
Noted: 69.73 mm
